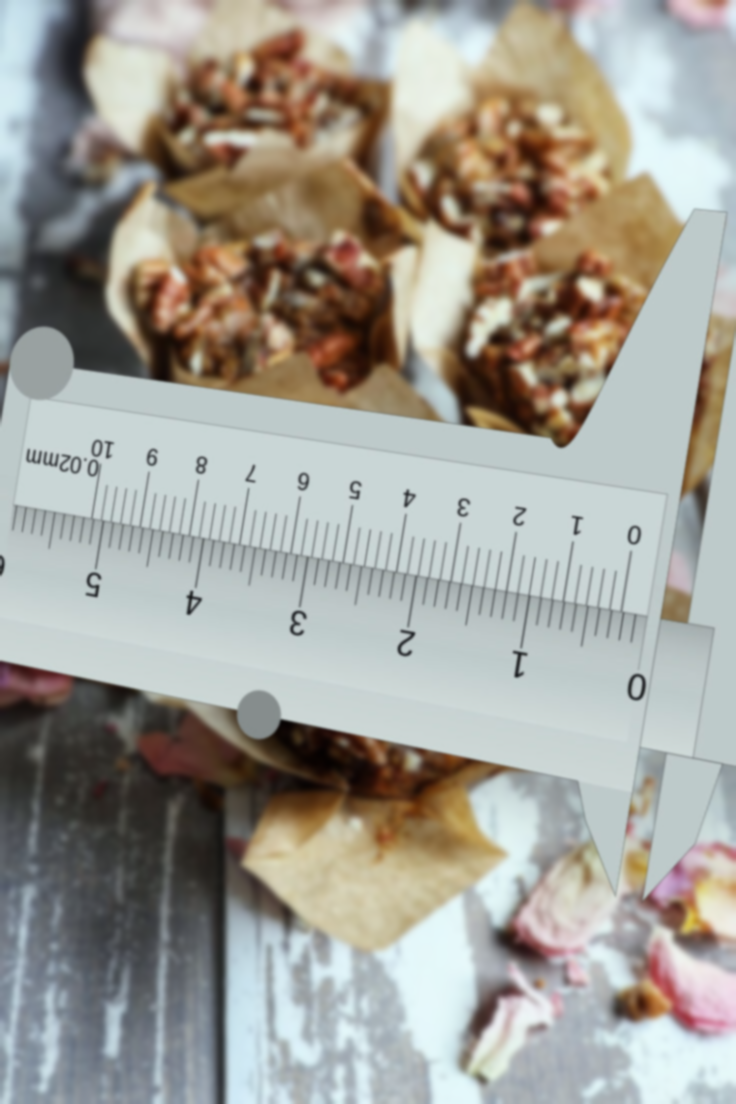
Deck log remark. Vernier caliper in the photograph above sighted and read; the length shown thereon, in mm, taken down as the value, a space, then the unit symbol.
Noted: 2.2 mm
